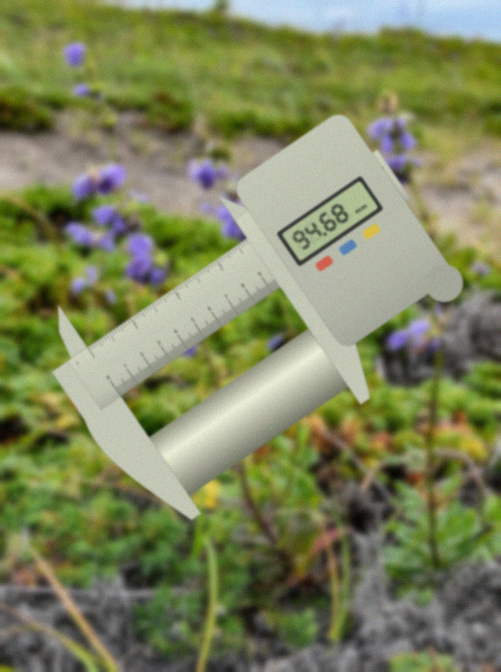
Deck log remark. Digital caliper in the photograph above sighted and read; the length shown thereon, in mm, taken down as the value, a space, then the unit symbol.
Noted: 94.68 mm
